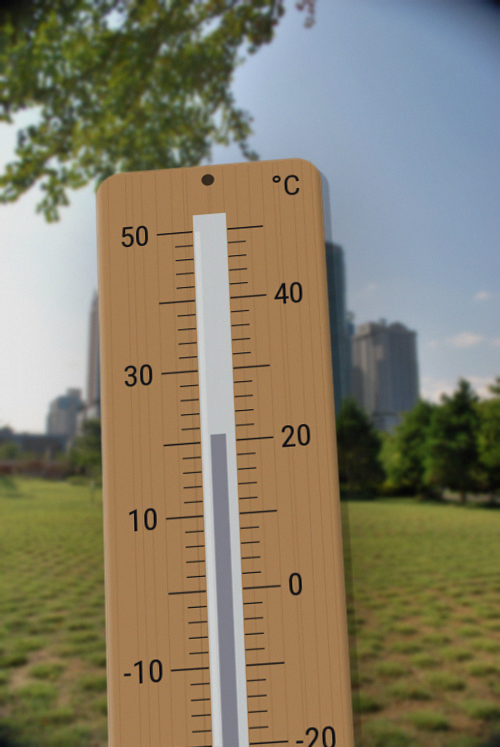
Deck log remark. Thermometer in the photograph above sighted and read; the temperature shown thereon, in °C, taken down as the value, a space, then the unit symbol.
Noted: 21 °C
